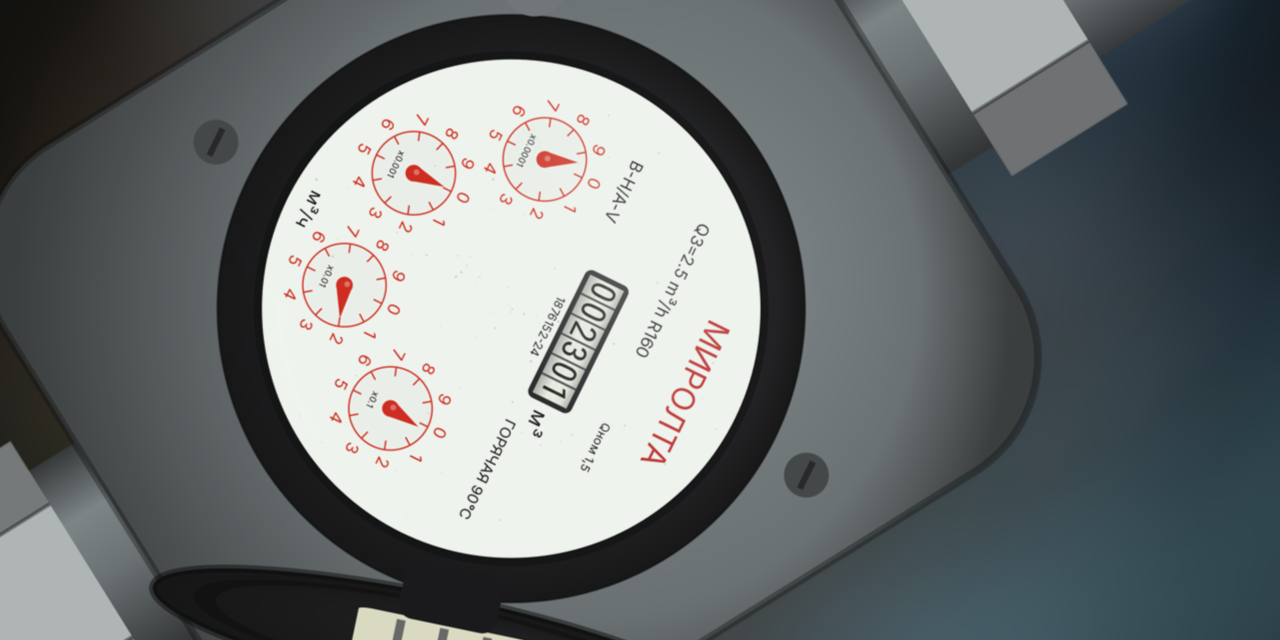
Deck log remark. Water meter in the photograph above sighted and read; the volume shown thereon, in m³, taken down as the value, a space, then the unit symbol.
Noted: 2301.0199 m³
